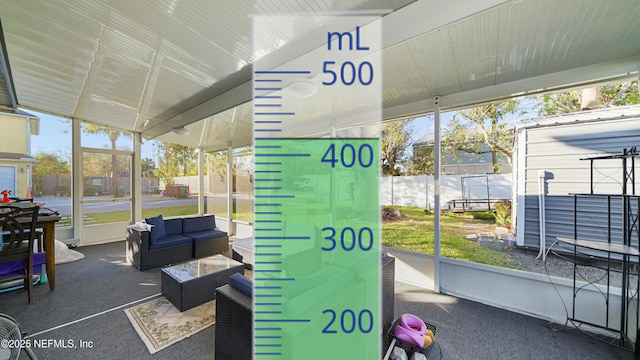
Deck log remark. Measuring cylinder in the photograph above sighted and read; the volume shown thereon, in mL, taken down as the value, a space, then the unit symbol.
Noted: 420 mL
